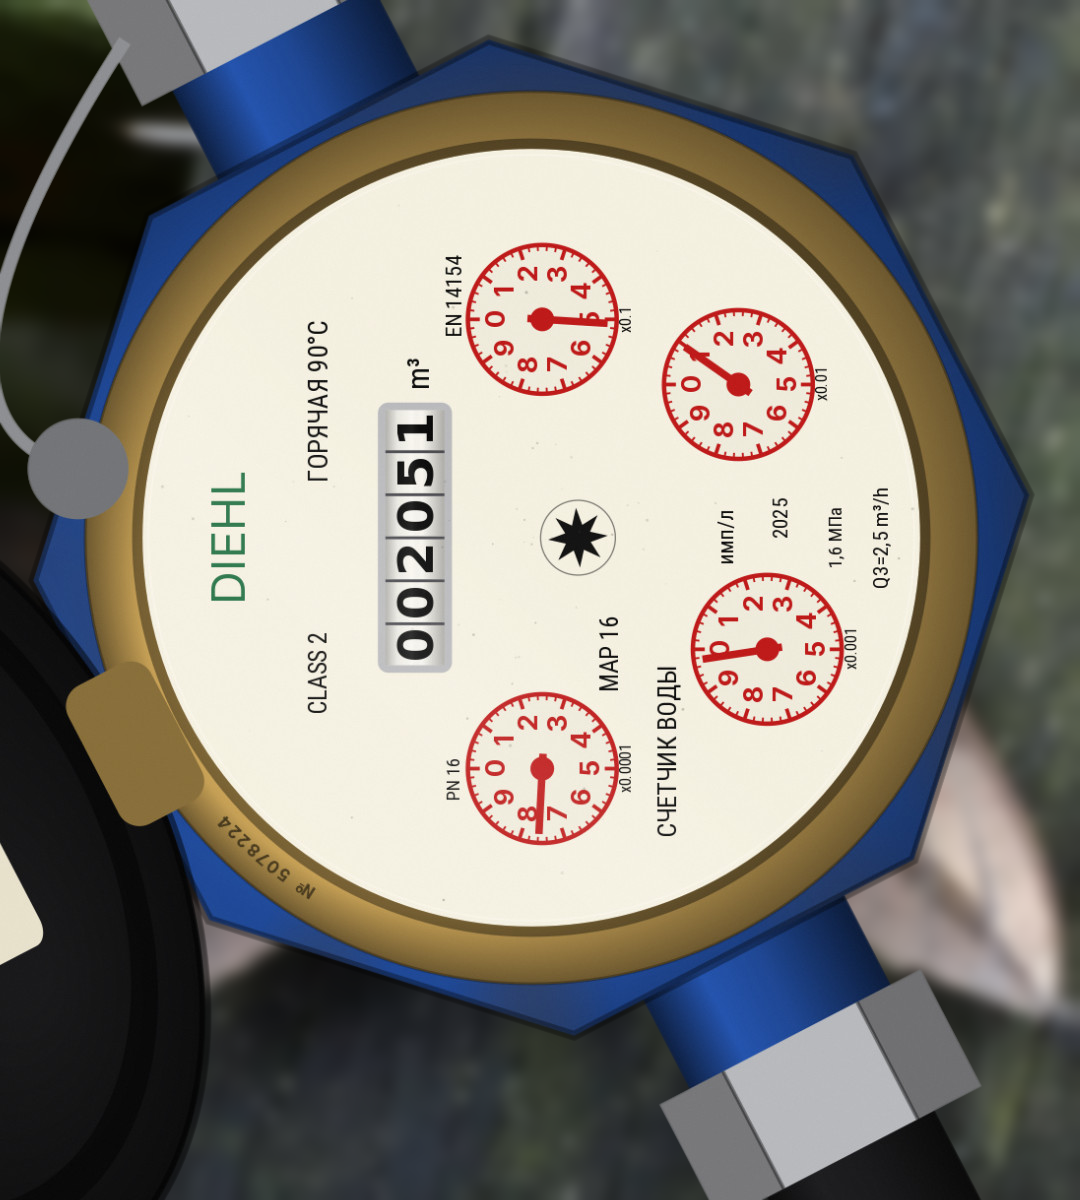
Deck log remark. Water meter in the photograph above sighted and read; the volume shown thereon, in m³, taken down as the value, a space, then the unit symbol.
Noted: 2051.5097 m³
